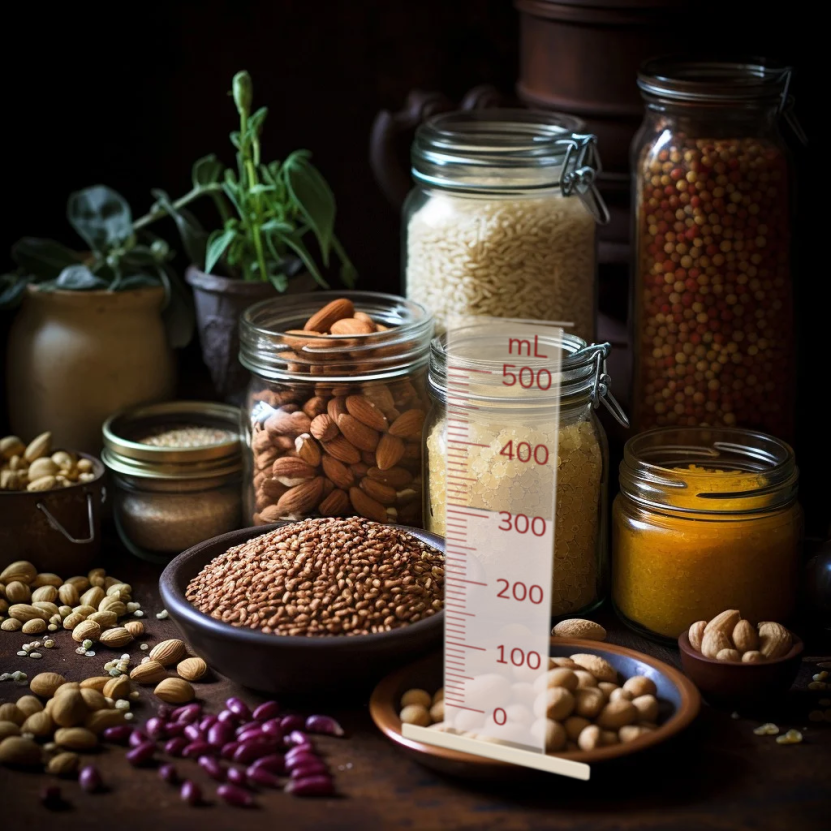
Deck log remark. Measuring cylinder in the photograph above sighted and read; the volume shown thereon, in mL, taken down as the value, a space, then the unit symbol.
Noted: 310 mL
